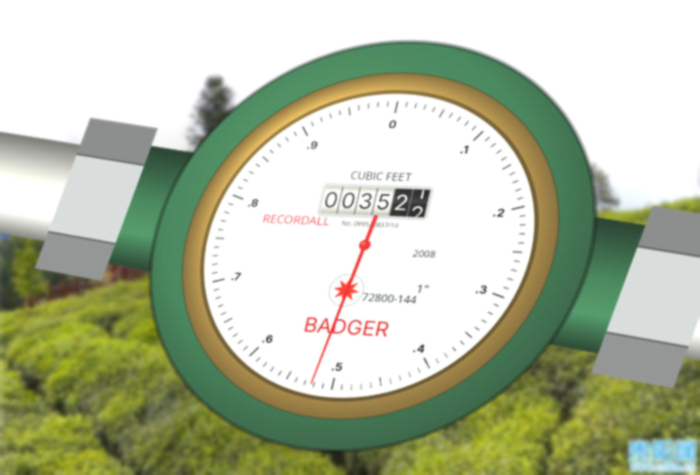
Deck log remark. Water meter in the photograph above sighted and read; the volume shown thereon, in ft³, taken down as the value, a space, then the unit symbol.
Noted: 3521.52 ft³
